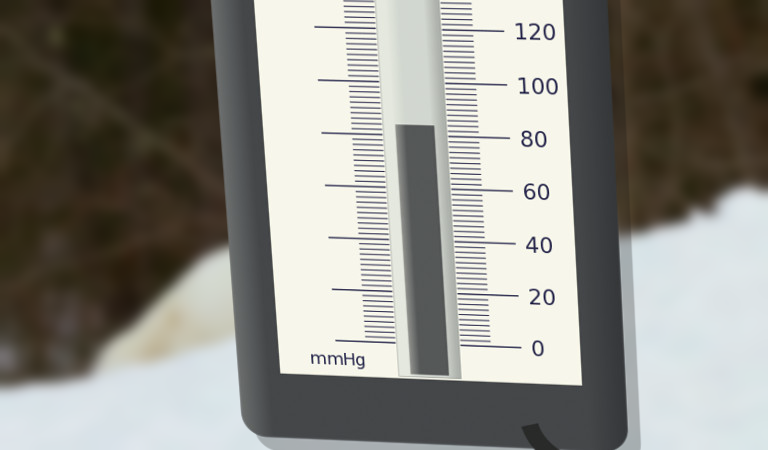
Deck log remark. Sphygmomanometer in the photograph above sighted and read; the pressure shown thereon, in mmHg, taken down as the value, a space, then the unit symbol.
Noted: 84 mmHg
